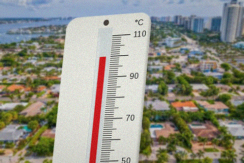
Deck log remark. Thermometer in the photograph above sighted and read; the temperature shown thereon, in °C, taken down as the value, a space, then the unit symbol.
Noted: 100 °C
